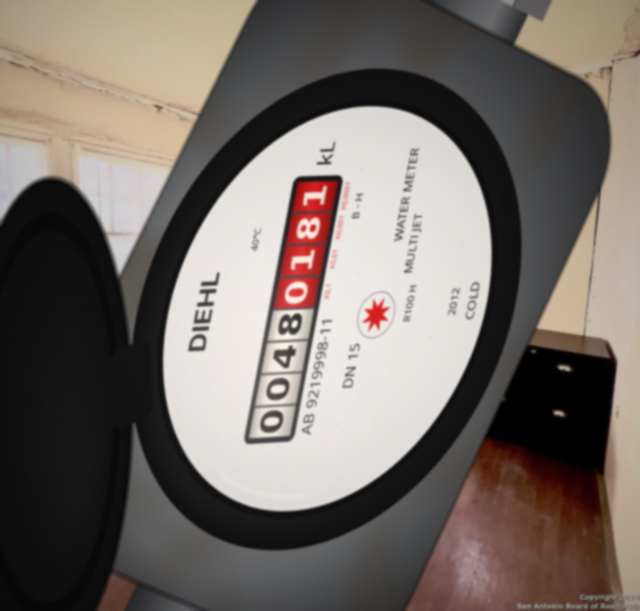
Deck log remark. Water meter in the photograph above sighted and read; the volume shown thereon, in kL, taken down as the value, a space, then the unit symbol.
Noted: 48.0181 kL
